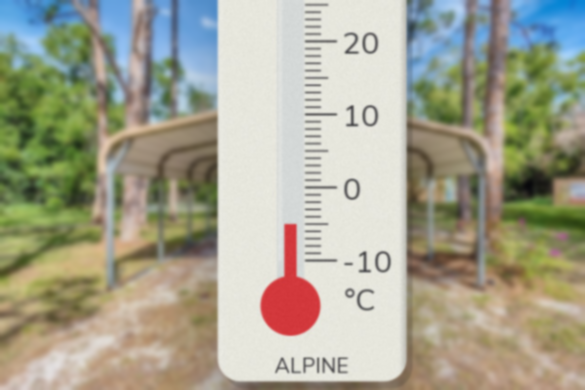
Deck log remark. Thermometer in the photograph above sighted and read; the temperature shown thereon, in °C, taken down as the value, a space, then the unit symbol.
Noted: -5 °C
